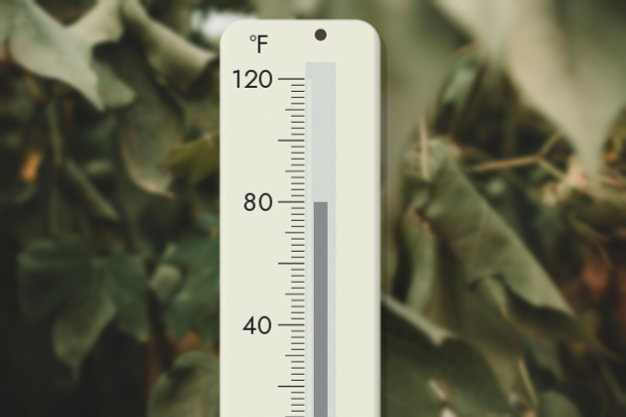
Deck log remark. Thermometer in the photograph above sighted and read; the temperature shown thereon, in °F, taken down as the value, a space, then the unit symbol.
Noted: 80 °F
